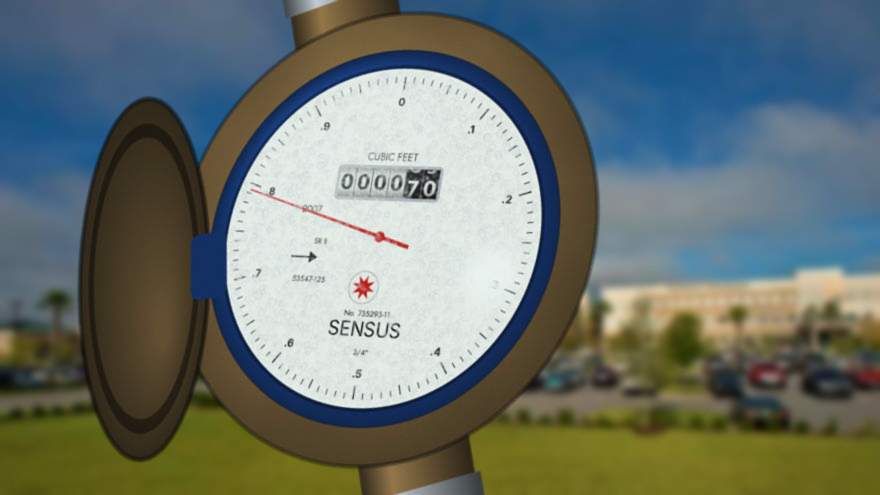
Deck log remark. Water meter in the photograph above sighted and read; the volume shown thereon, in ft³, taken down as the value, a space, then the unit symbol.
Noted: 69.79 ft³
